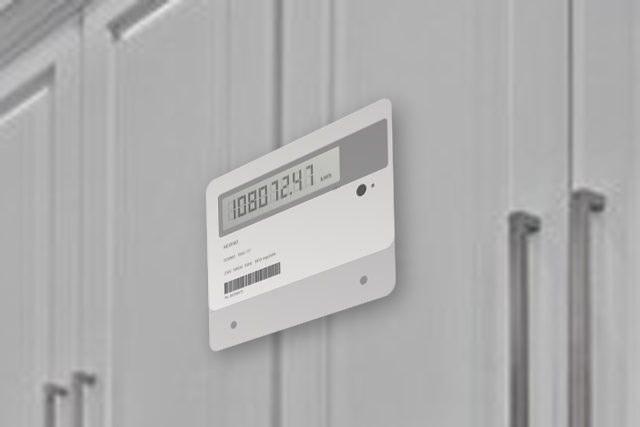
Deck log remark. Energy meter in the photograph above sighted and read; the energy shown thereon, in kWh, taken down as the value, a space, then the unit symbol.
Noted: 108072.47 kWh
